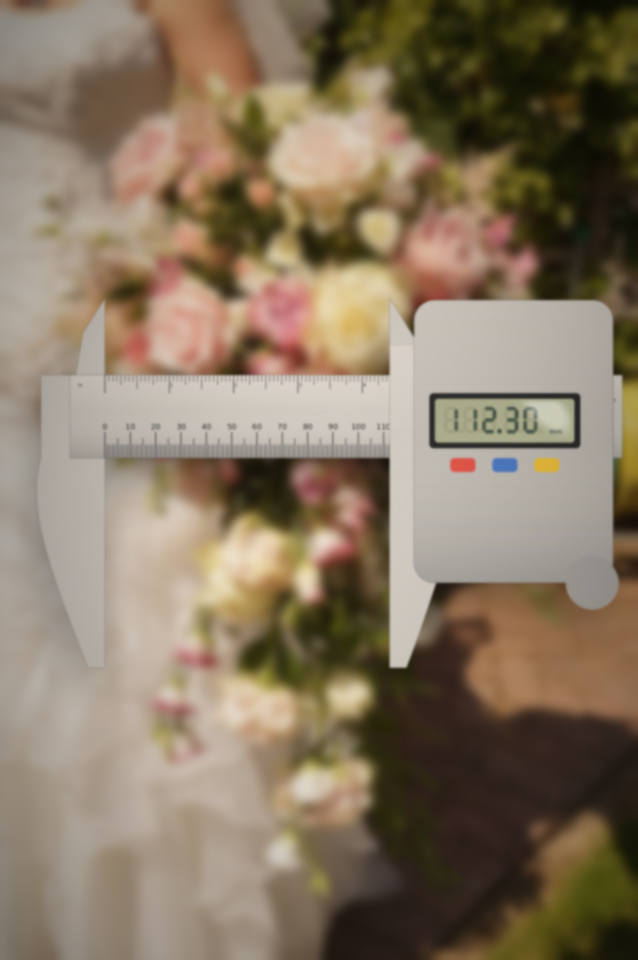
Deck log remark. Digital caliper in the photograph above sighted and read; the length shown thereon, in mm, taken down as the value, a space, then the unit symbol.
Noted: 112.30 mm
